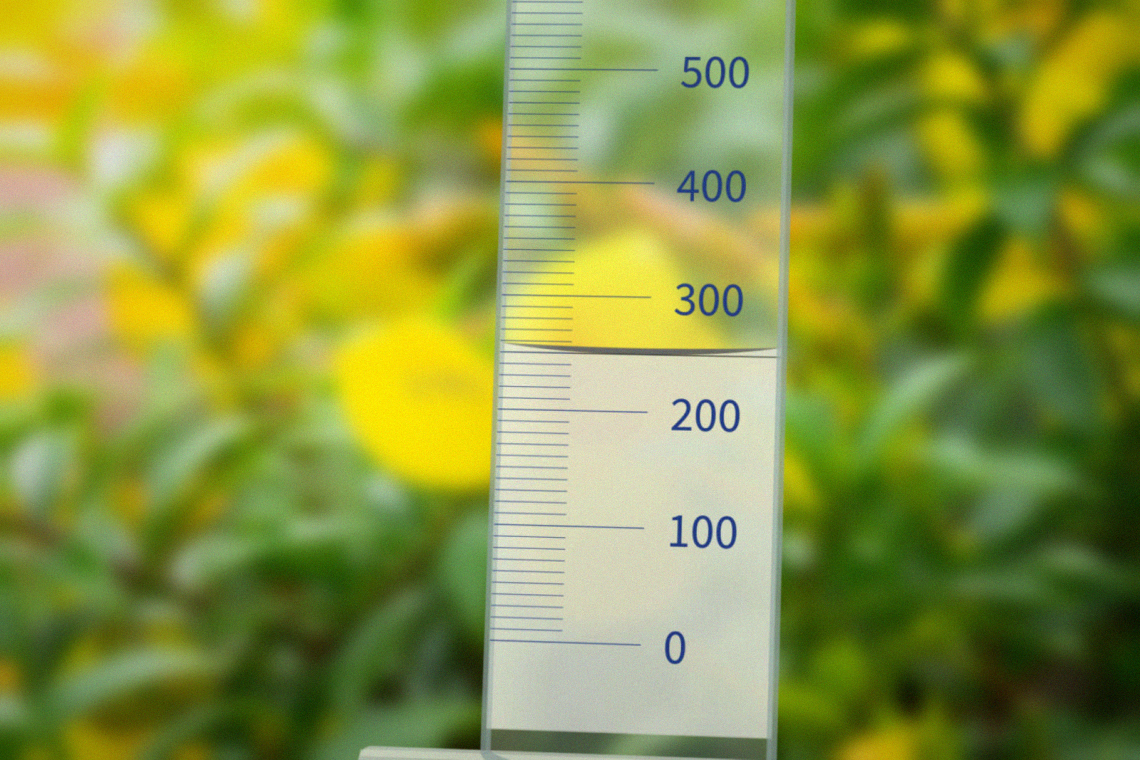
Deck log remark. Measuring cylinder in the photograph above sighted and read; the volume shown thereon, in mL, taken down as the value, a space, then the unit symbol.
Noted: 250 mL
